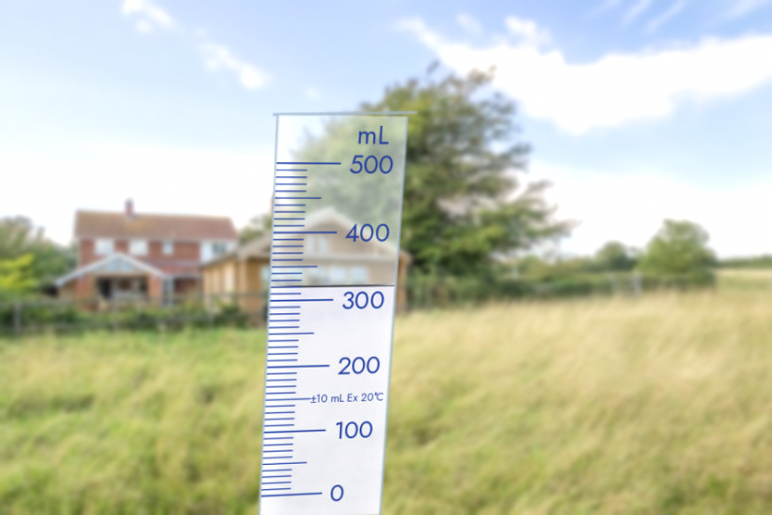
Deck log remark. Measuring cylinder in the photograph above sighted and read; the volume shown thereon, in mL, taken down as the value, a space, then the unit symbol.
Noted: 320 mL
